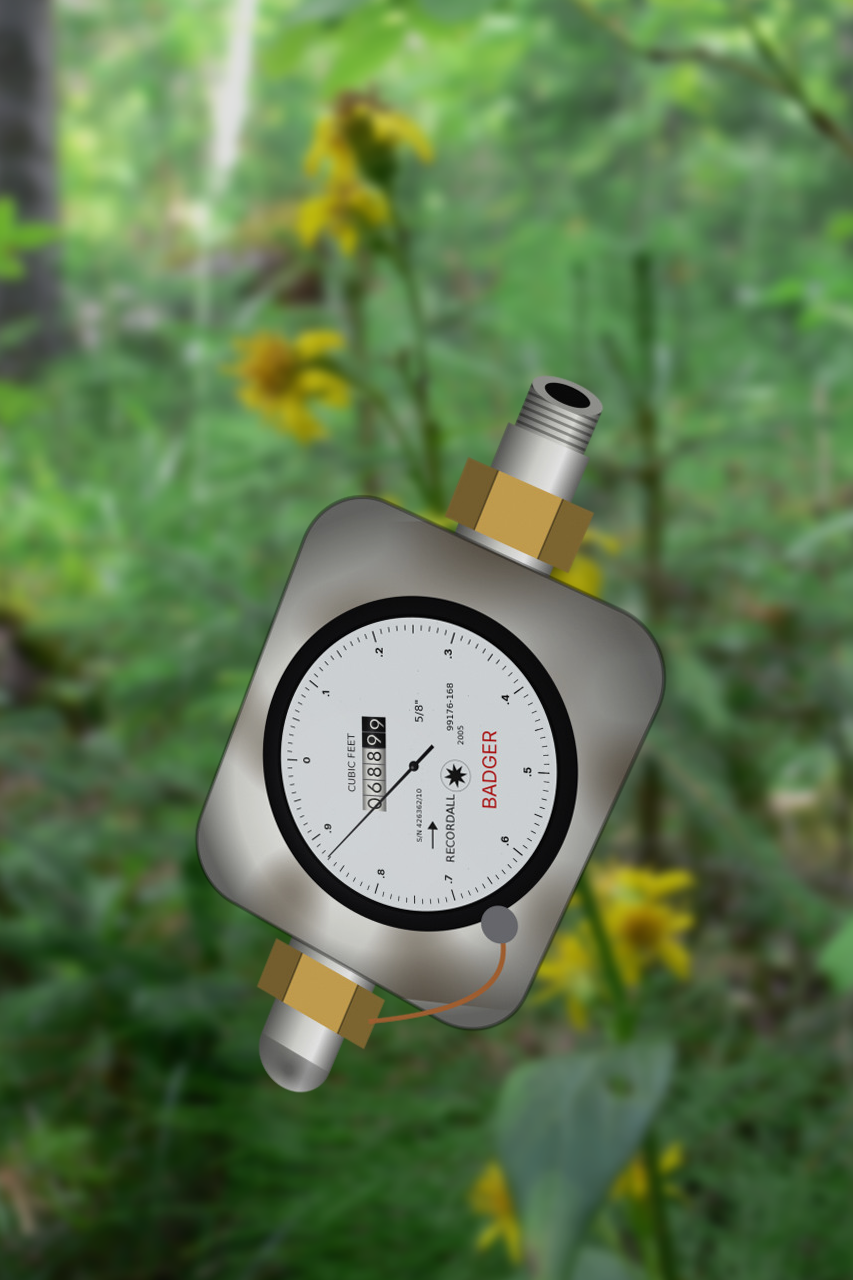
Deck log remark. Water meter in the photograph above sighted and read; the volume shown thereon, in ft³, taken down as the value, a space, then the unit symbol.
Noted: 68898.87 ft³
